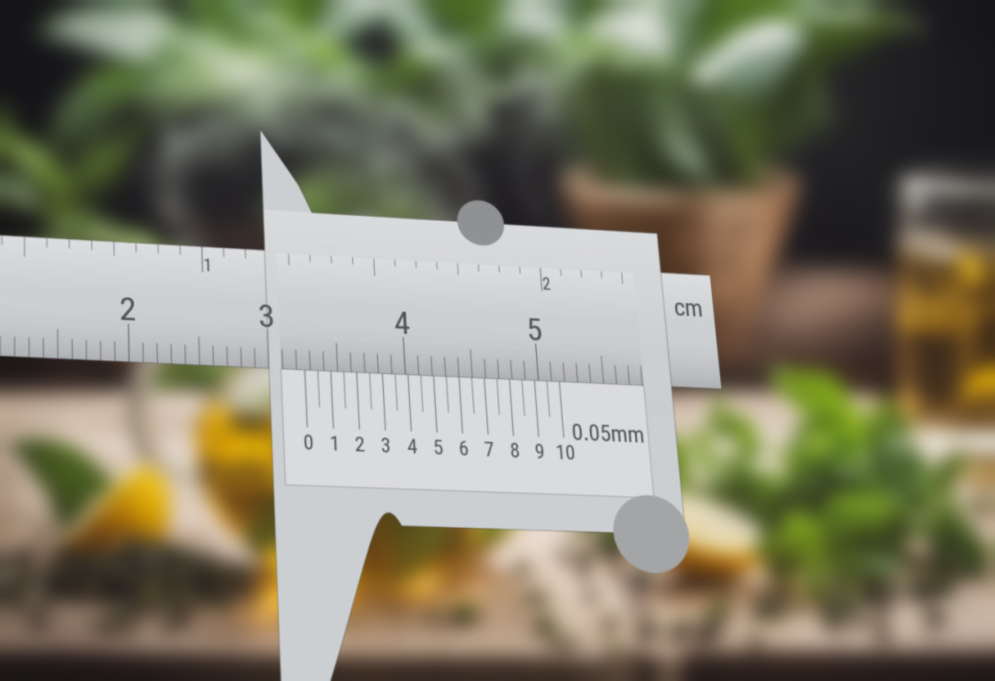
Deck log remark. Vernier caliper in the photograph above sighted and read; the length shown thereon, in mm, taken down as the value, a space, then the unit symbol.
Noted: 32.6 mm
